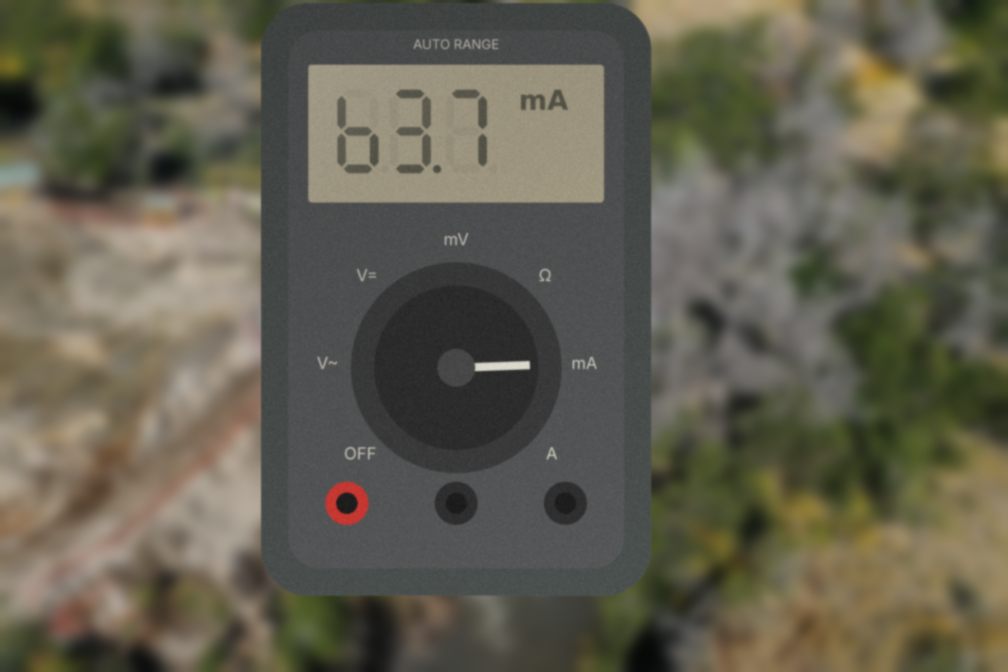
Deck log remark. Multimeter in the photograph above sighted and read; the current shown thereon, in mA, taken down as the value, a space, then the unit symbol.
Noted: 63.7 mA
